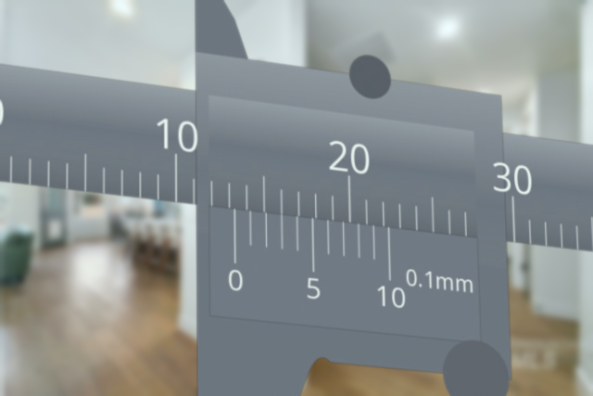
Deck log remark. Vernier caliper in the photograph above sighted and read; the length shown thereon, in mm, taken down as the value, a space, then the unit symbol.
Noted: 13.3 mm
